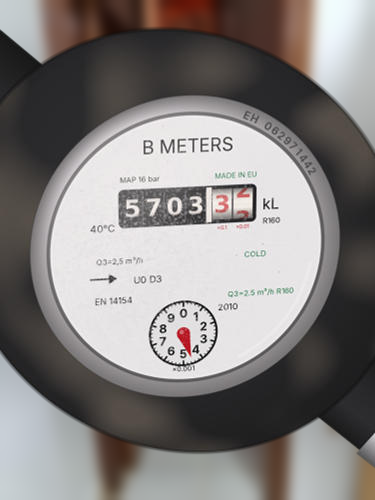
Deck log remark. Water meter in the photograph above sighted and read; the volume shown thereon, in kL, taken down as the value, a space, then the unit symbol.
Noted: 5703.324 kL
